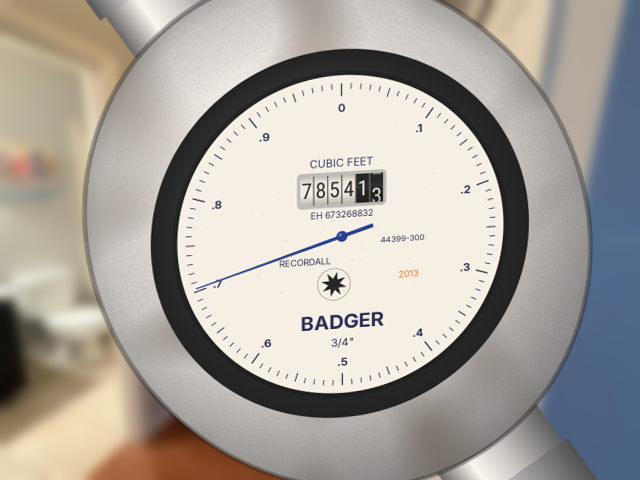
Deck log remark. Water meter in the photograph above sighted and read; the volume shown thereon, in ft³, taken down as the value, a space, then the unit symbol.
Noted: 785412.70 ft³
